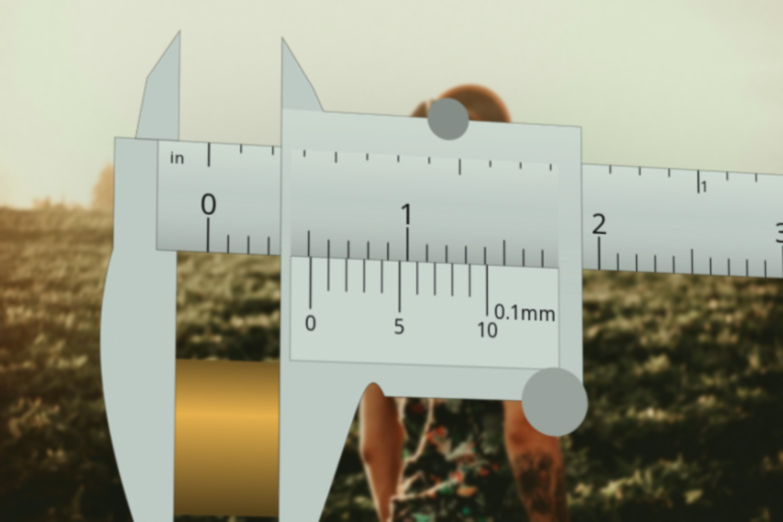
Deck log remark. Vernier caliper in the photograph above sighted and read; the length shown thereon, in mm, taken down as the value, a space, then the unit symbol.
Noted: 5.1 mm
